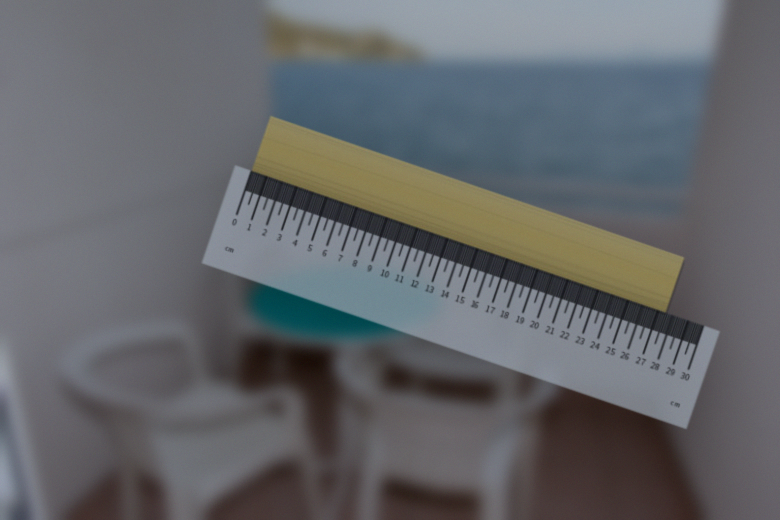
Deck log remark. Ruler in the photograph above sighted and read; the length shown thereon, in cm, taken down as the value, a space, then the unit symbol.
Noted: 27.5 cm
